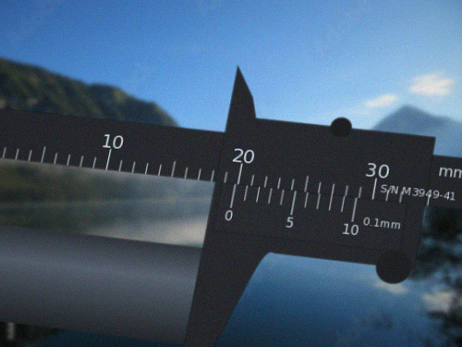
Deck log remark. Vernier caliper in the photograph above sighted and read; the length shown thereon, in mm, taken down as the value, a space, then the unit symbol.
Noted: 19.8 mm
